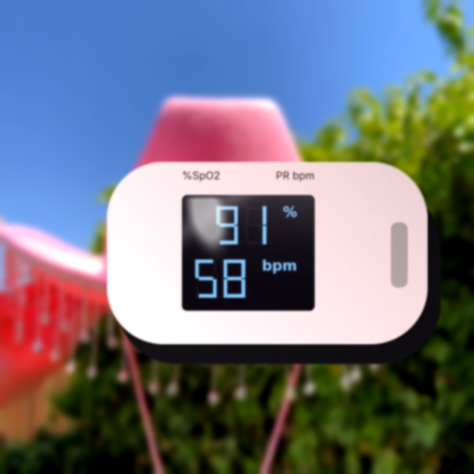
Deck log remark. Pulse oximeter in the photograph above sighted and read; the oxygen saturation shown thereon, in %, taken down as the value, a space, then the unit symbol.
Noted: 91 %
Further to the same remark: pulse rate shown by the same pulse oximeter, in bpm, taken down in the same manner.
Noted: 58 bpm
